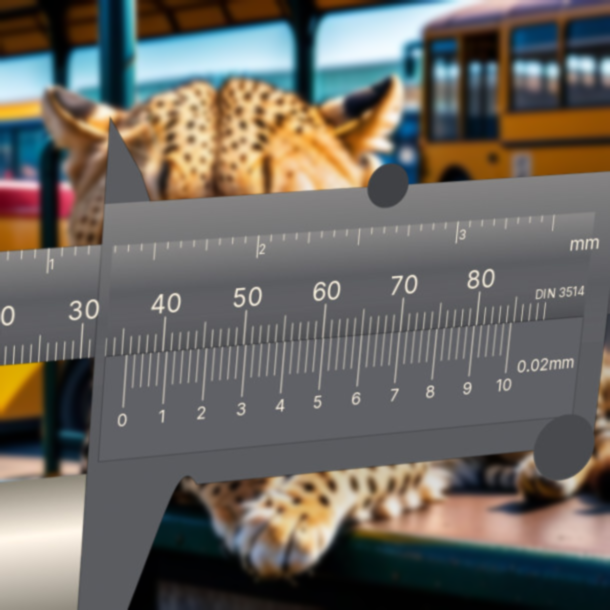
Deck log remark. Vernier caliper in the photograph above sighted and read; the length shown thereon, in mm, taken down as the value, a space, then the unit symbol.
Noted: 35.6 mm
